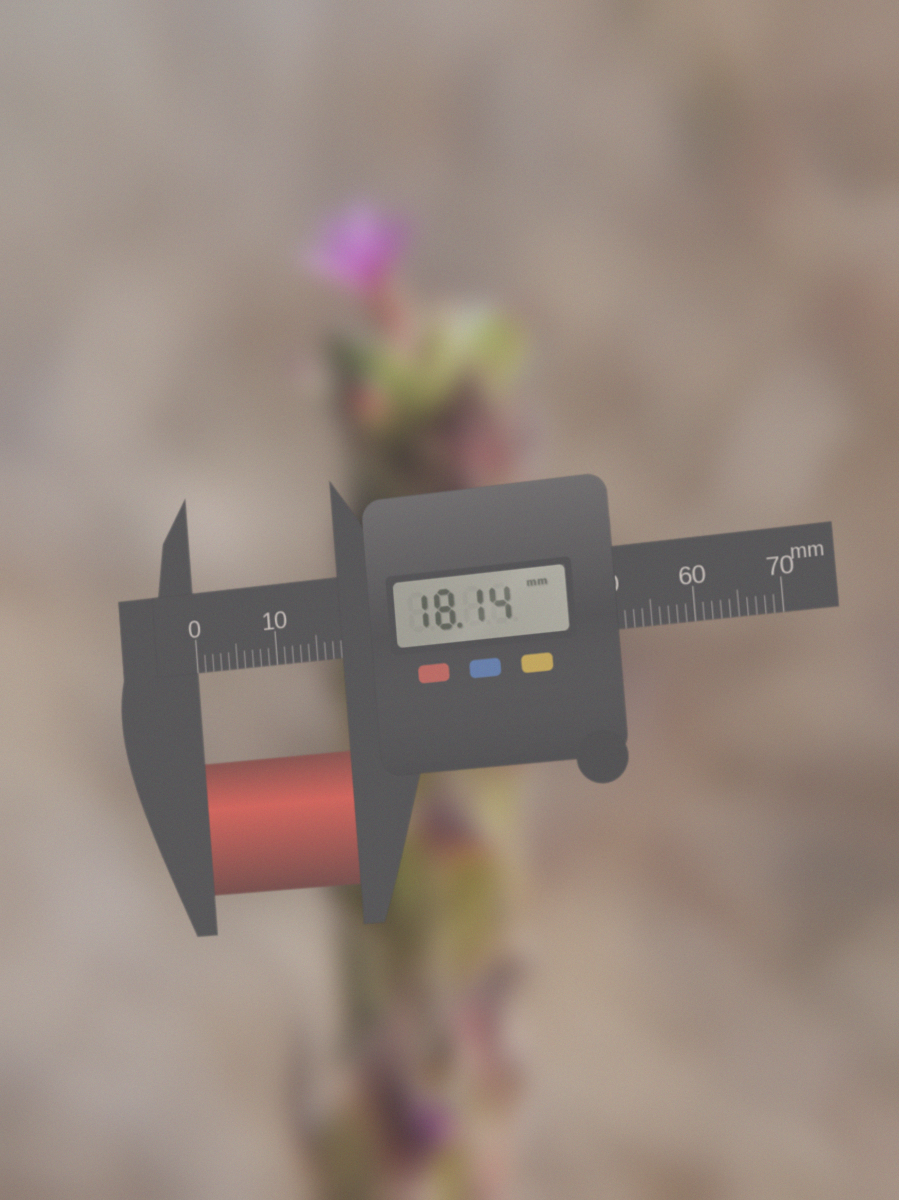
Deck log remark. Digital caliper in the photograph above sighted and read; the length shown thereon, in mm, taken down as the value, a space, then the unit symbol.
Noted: 18.14 mm
